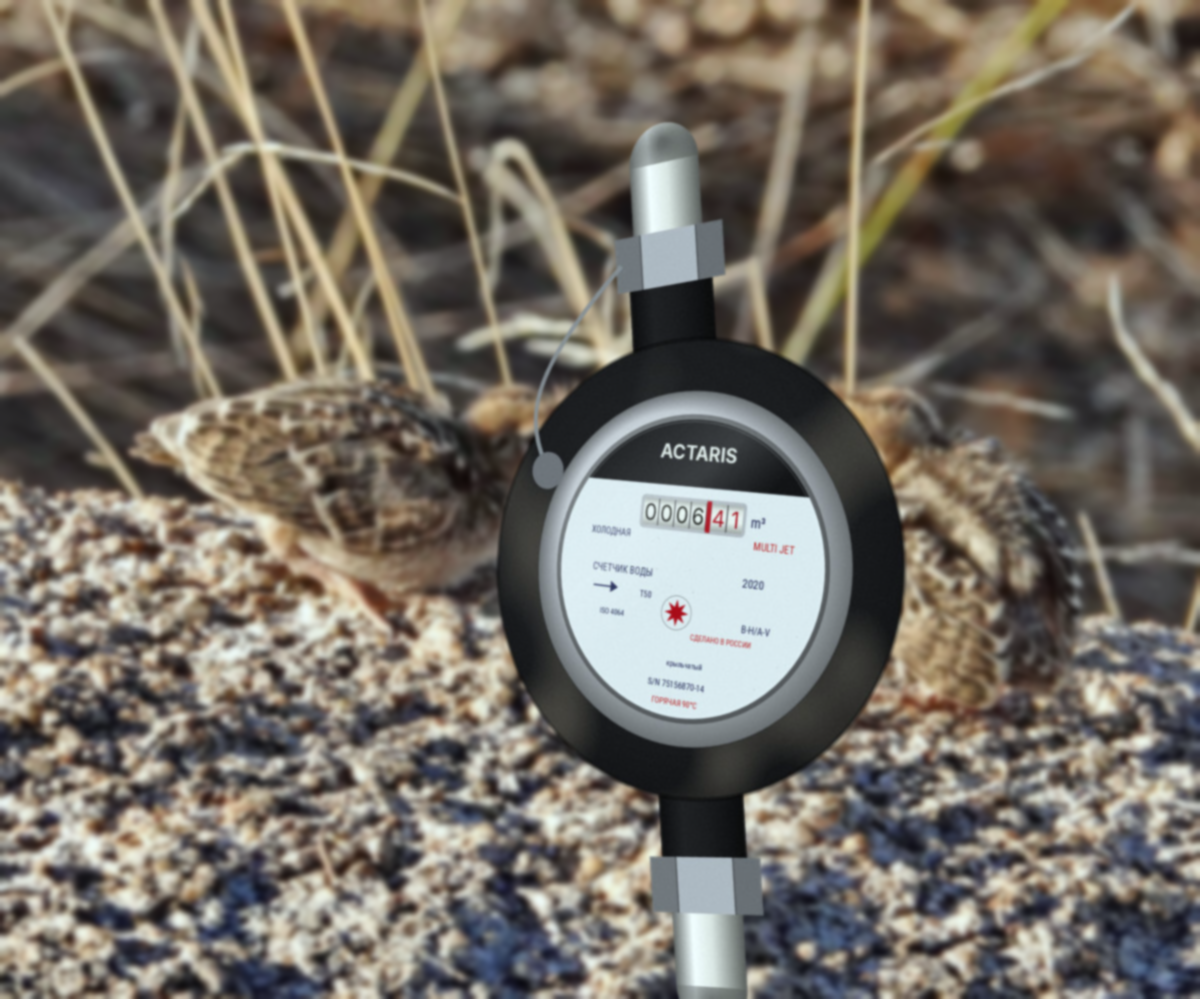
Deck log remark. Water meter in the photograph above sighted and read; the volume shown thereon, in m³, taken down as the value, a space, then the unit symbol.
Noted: 6.41 m³
